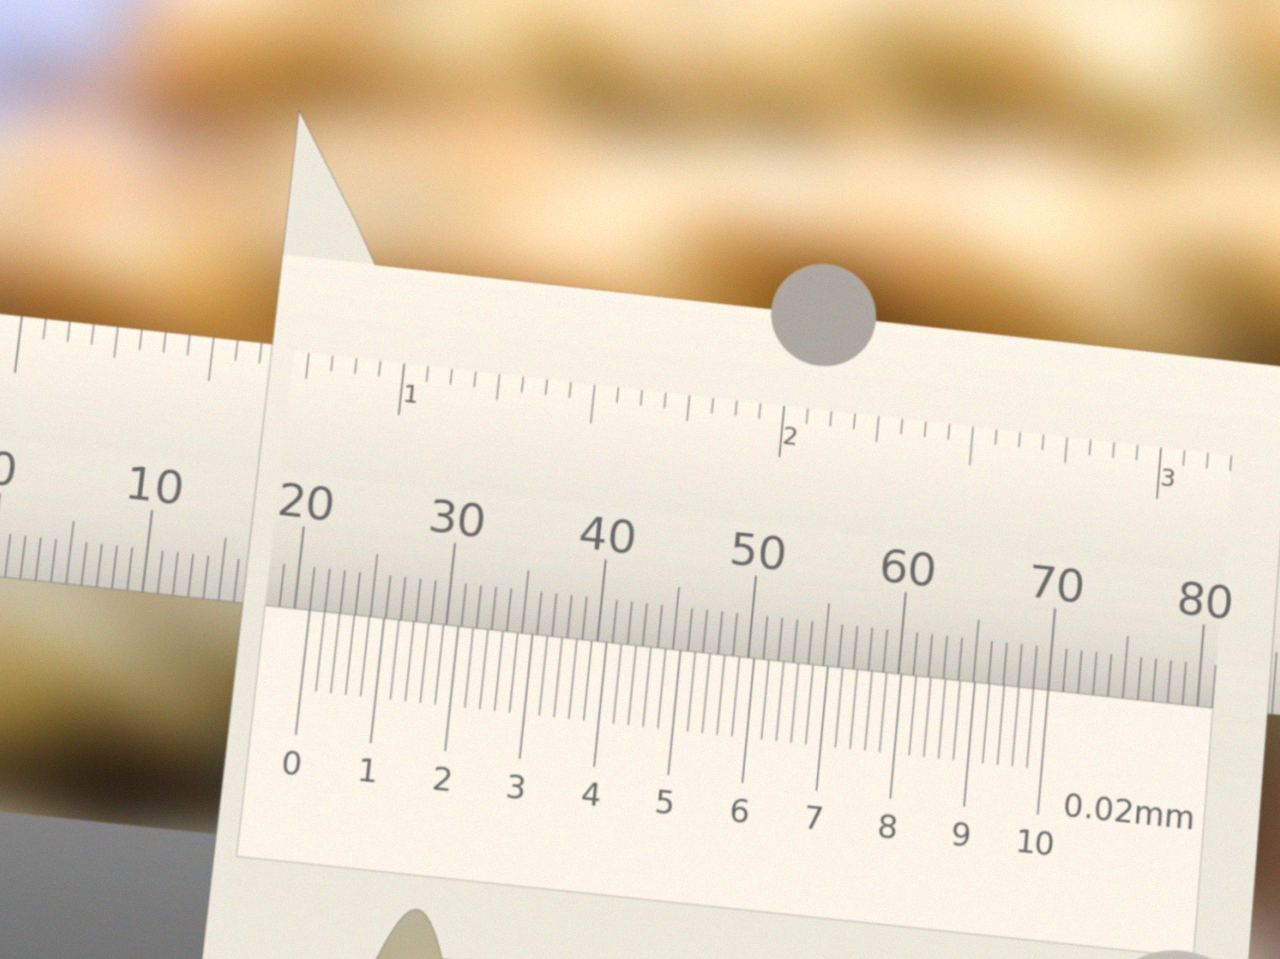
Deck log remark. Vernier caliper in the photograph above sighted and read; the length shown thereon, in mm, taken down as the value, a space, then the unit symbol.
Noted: 21.0 mm
